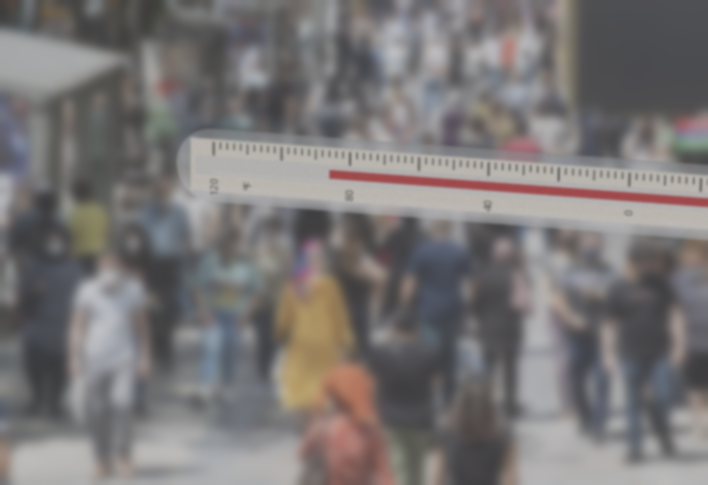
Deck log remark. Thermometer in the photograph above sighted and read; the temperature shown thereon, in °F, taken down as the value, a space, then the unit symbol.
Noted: 86 °F
